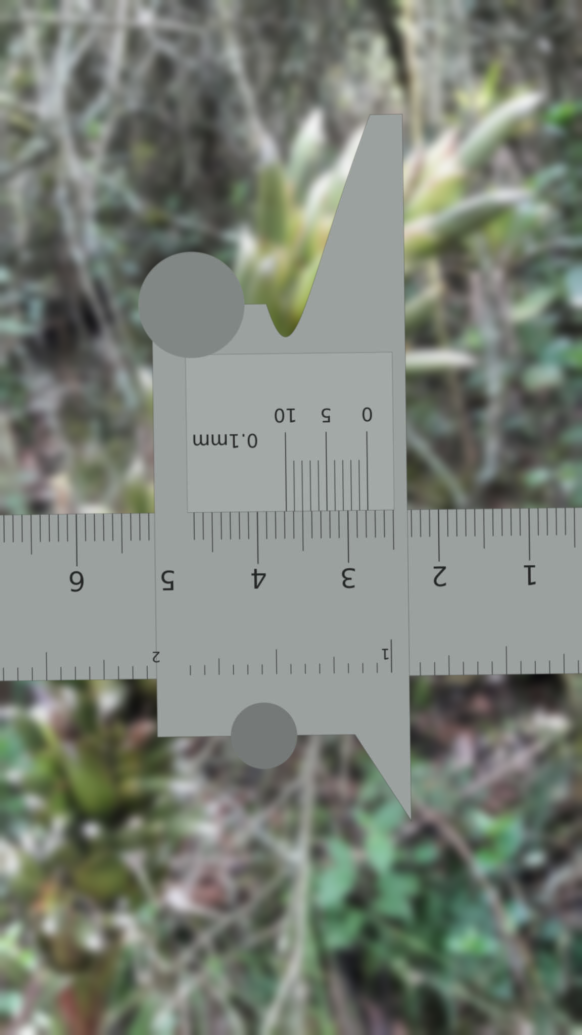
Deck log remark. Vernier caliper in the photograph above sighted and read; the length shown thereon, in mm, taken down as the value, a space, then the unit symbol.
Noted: 27.8 mm
